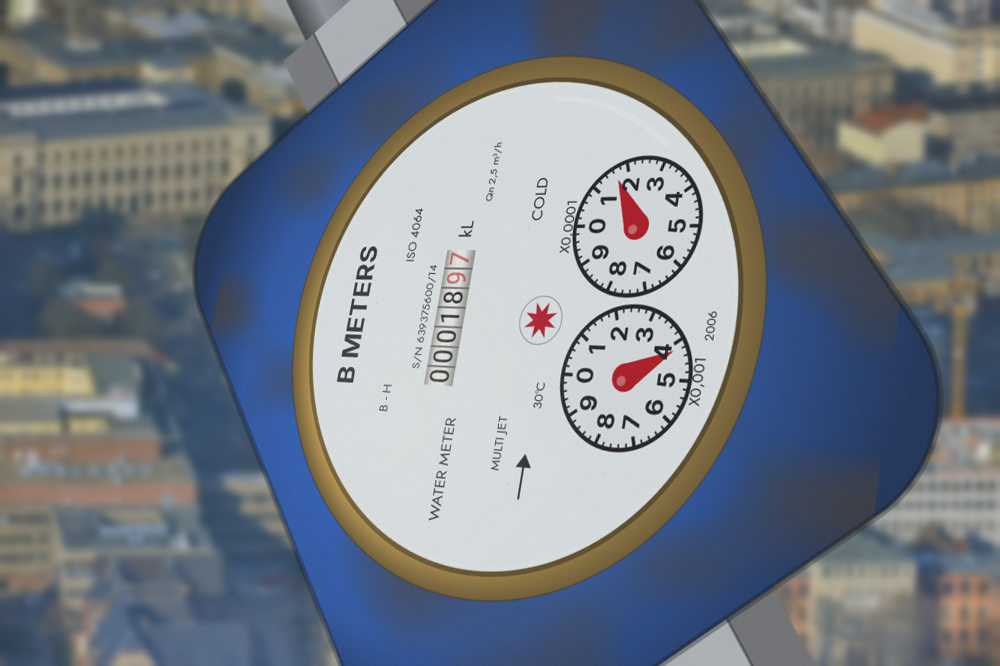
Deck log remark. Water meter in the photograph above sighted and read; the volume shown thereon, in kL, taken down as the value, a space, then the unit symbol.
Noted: 18.9741 kL
